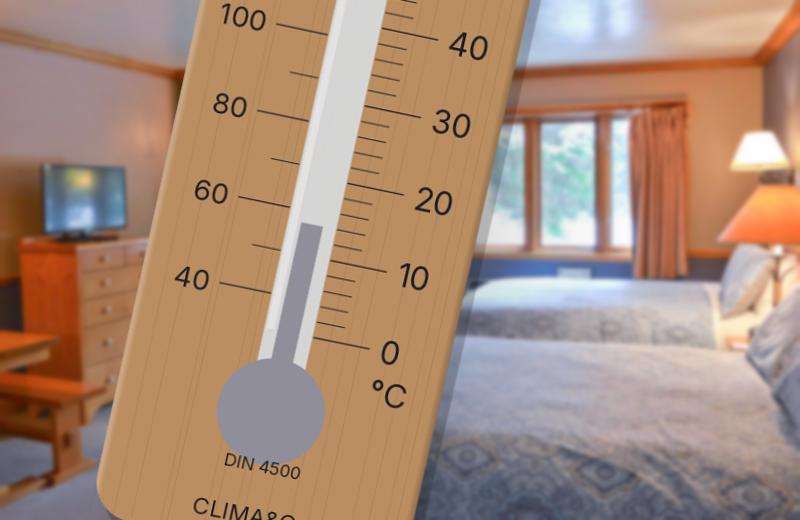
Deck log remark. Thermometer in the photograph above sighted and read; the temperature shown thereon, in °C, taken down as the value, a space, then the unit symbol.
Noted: 14 °C
